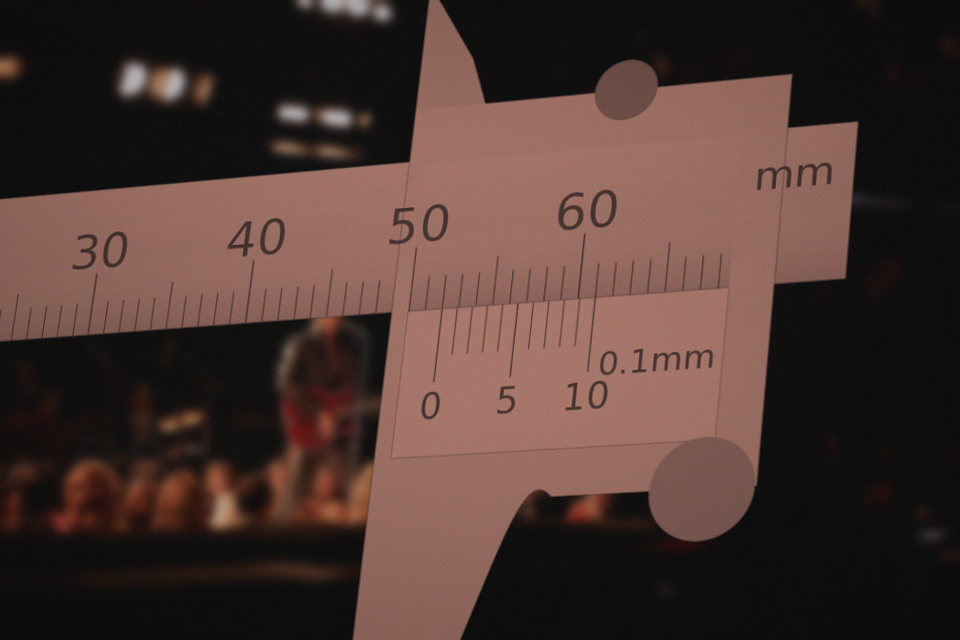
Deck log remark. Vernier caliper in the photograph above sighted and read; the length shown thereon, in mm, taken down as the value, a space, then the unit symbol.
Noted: 52.0 mm
